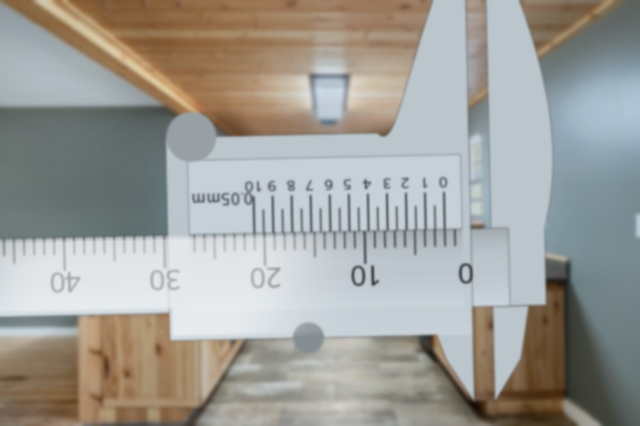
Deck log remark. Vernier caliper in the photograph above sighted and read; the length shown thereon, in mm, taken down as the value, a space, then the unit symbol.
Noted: 2.0 mm
